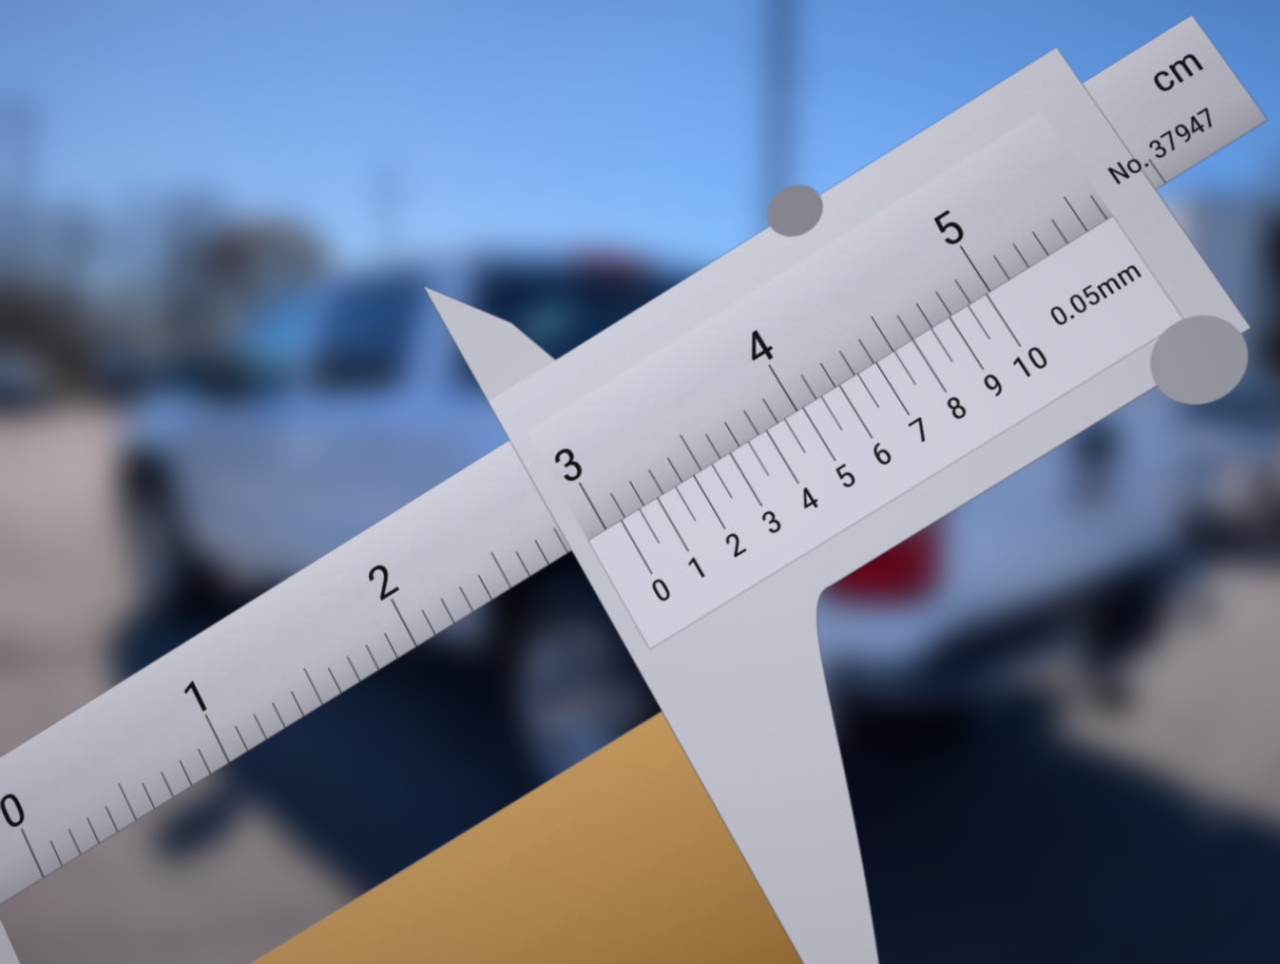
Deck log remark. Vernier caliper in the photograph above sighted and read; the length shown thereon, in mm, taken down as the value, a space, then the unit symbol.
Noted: 30.8 mm
